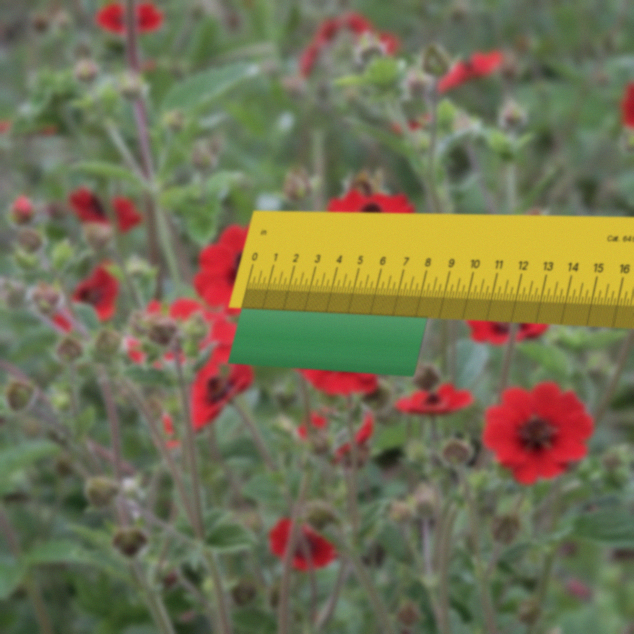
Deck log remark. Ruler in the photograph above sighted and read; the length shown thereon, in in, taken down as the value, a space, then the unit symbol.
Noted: 8.5 in
